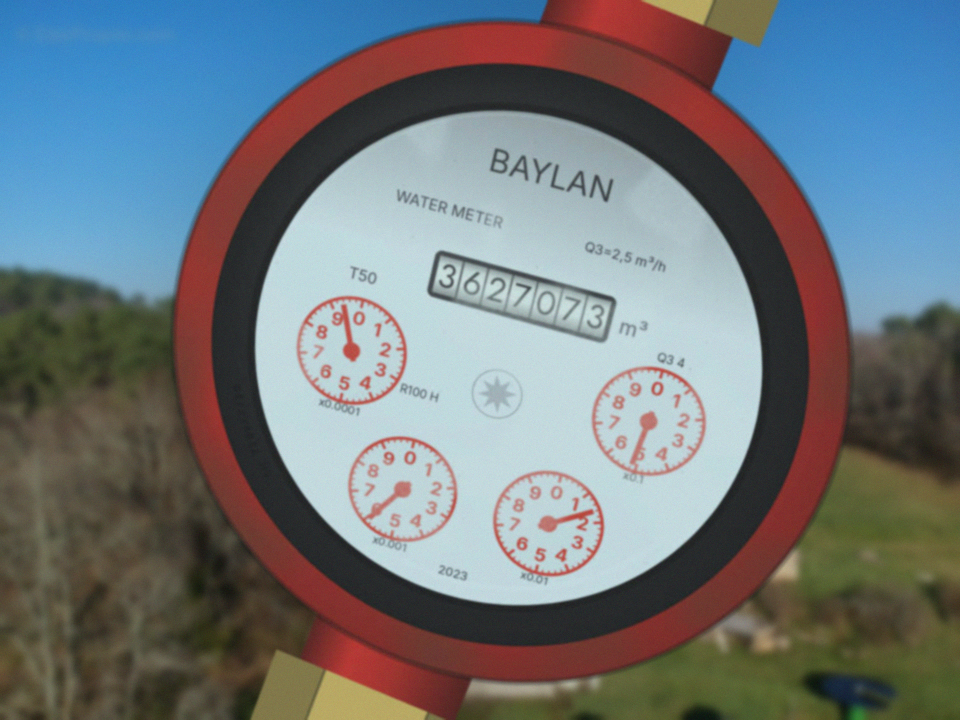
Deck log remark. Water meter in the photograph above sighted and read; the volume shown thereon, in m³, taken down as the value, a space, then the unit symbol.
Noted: 3627073.5159 m³
